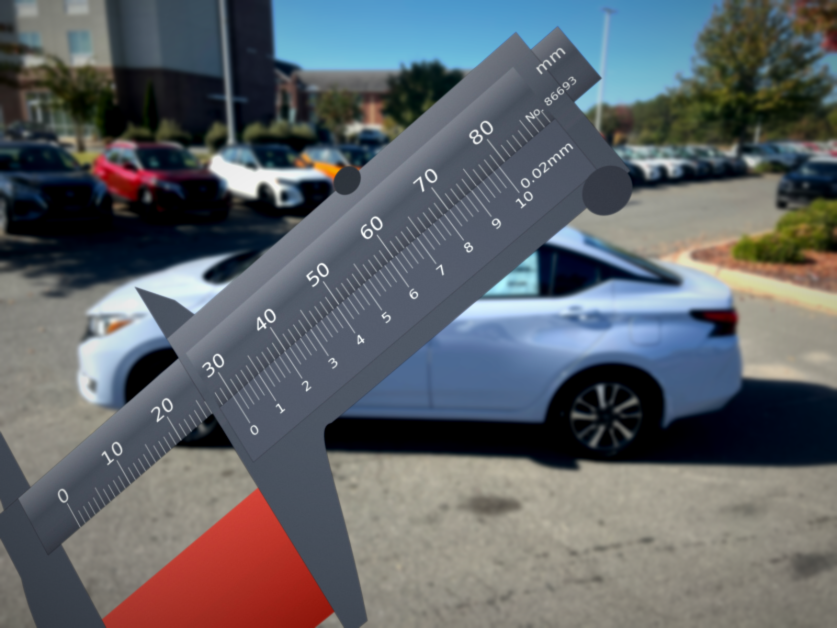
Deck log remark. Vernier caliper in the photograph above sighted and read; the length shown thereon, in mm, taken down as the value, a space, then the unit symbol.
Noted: 30.0 mm
